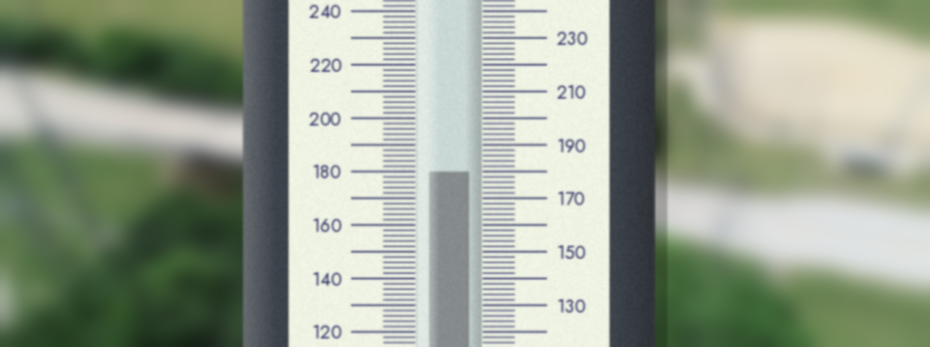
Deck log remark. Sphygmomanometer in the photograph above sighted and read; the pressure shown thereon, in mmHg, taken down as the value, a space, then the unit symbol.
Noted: 180 mmHg
